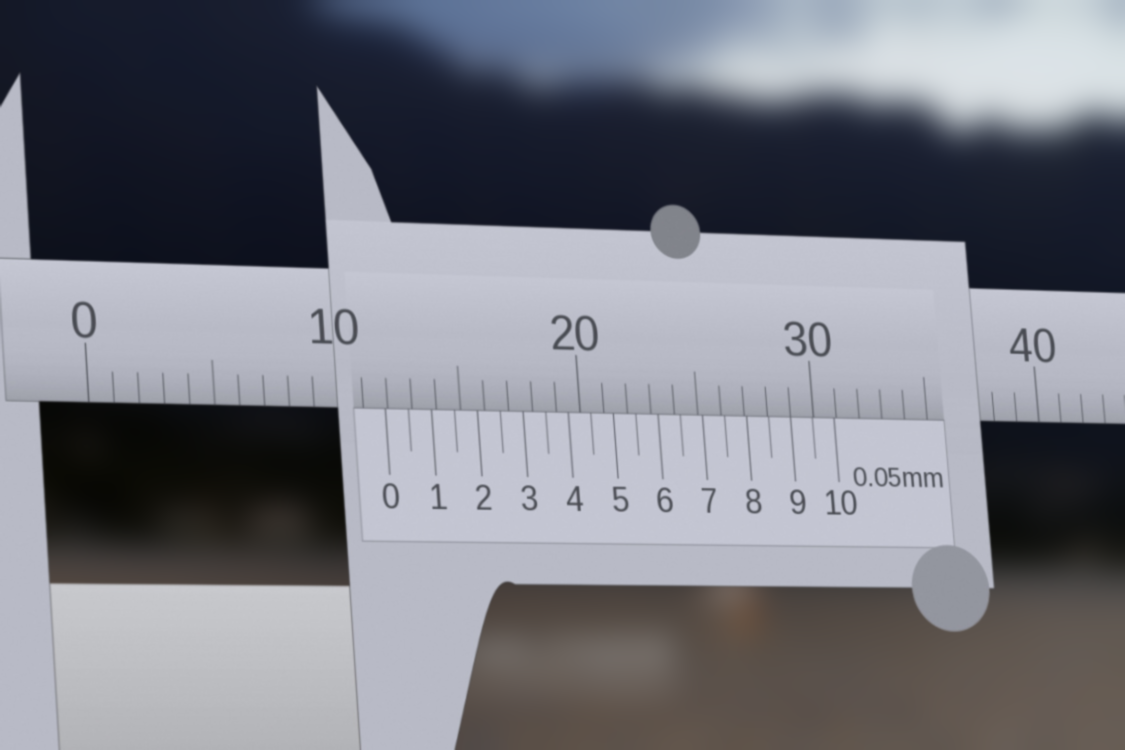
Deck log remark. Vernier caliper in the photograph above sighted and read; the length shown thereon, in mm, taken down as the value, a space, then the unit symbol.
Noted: 11.9 mm
